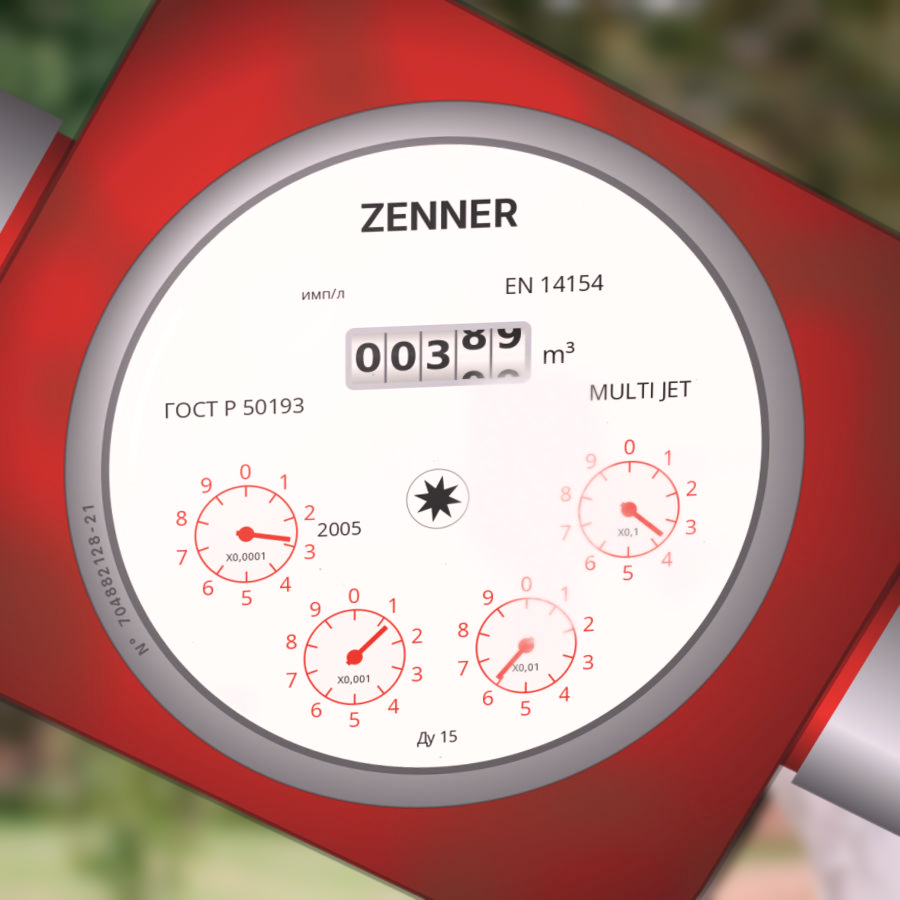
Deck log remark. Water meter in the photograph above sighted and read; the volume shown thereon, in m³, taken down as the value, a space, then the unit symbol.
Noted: 389.3612 m³
